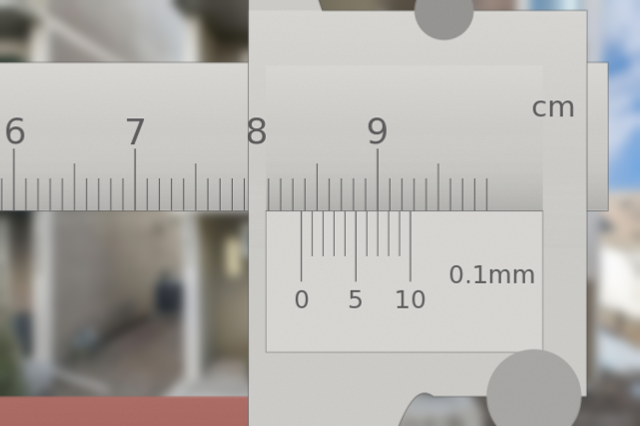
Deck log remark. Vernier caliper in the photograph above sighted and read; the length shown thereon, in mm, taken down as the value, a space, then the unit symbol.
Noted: 83.7 mm
